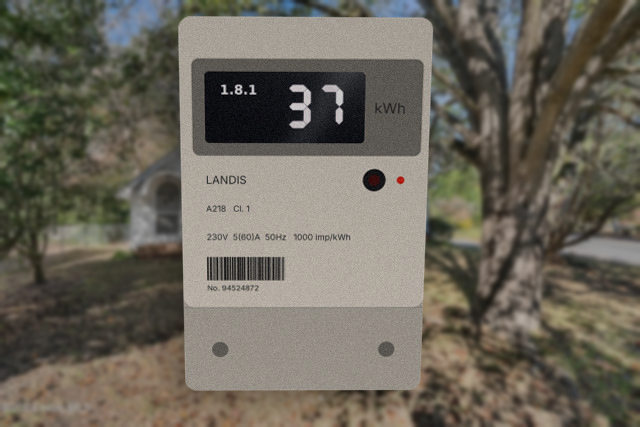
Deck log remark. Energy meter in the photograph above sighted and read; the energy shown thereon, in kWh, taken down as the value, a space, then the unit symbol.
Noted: 37 kWh
